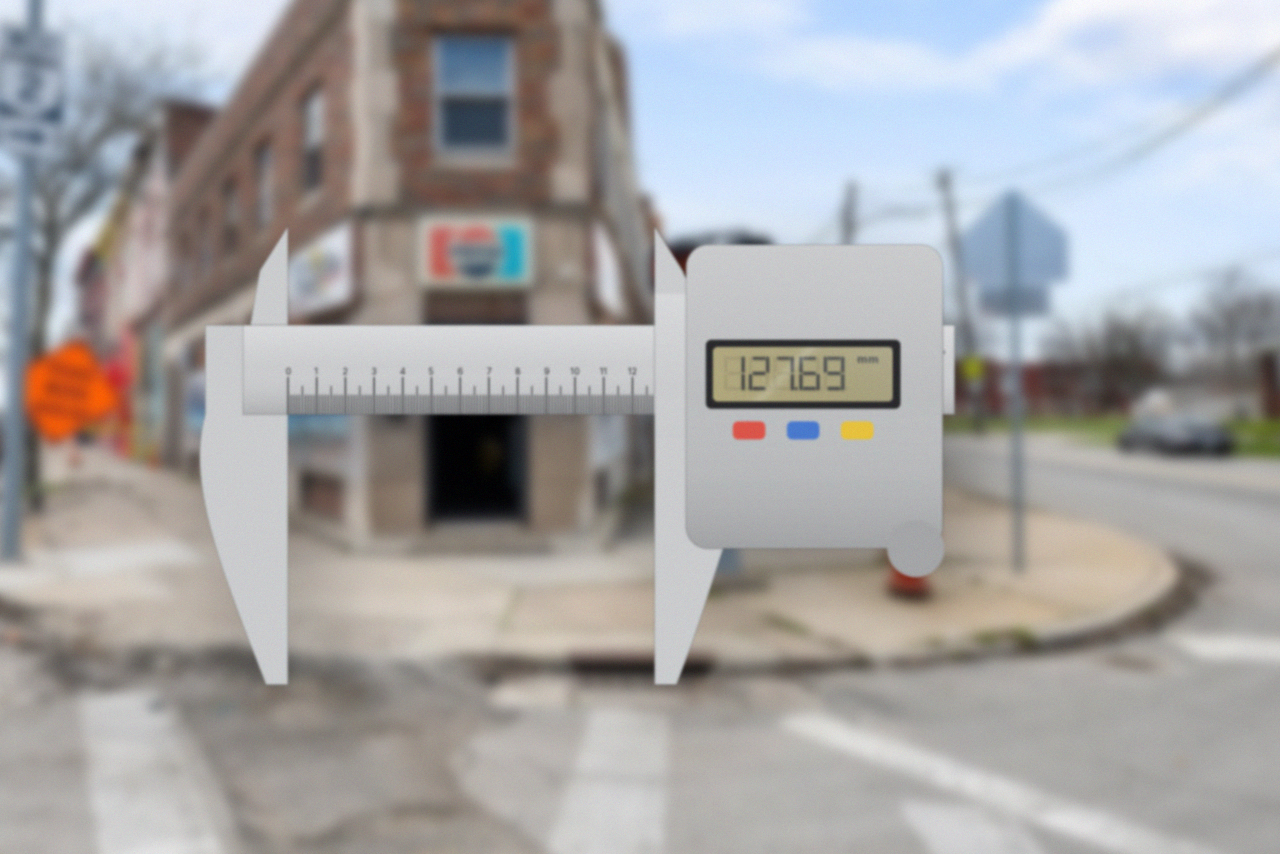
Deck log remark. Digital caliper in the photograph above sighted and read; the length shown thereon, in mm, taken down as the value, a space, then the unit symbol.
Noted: 127.69 mm
